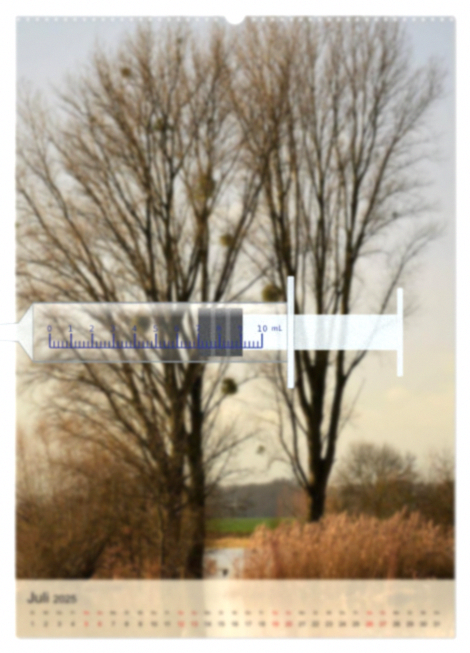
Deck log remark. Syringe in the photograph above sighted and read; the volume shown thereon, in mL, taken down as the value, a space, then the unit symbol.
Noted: 7 mL
